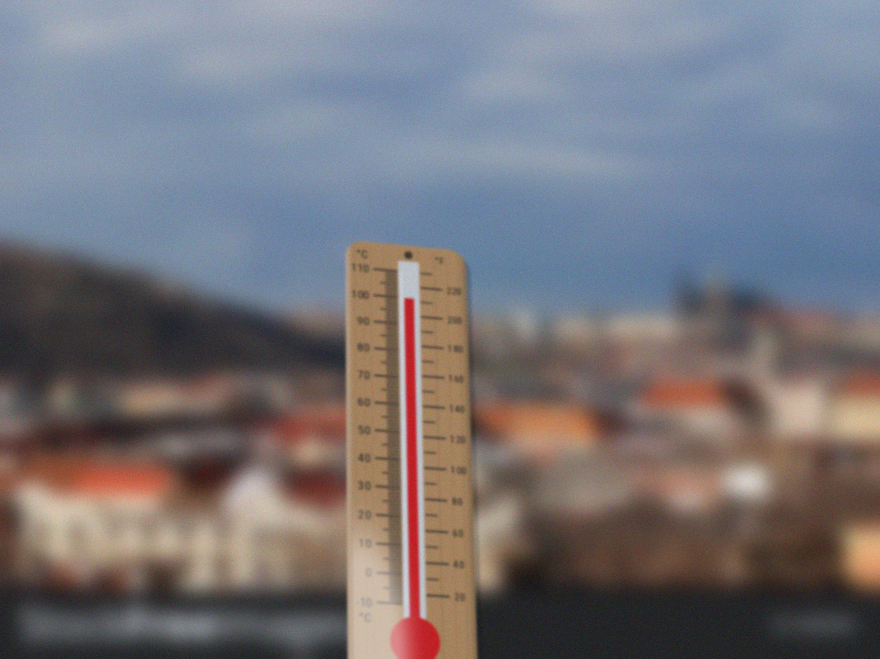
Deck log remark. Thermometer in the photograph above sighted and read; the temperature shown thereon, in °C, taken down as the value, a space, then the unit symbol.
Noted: 100 °C
